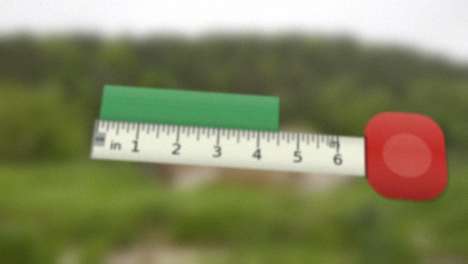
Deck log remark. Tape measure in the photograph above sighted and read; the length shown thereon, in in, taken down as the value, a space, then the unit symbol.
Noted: 4.5 in
